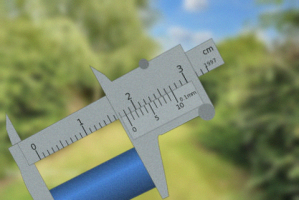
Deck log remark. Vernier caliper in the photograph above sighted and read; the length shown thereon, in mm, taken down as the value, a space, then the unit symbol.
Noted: 18.0 mm
